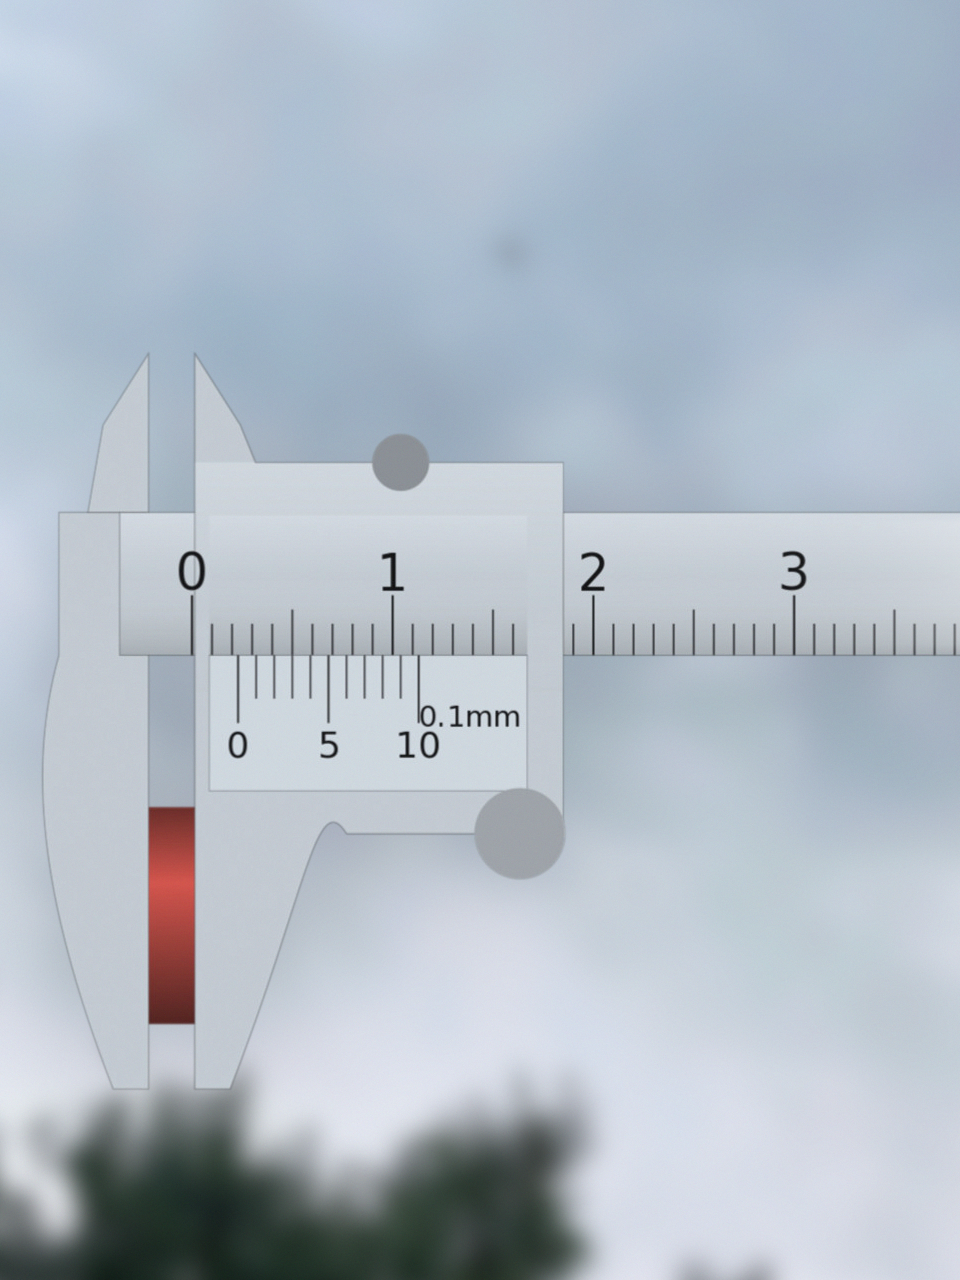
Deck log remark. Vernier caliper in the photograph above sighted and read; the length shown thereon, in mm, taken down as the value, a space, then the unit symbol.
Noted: 2.3 mm
